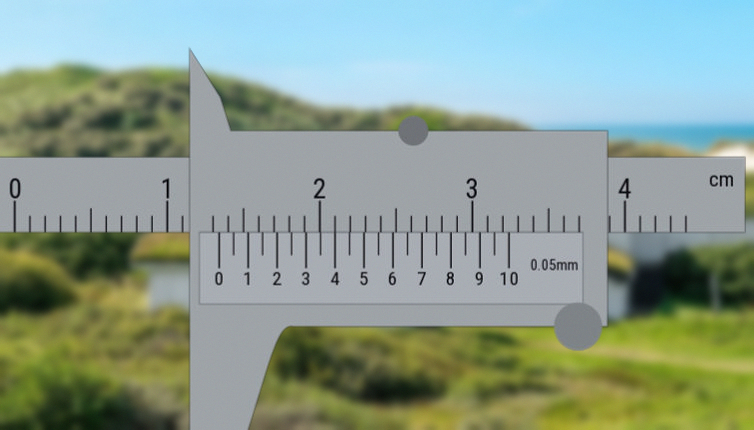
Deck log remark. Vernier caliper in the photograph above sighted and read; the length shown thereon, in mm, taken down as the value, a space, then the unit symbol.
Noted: 13.4 mm
